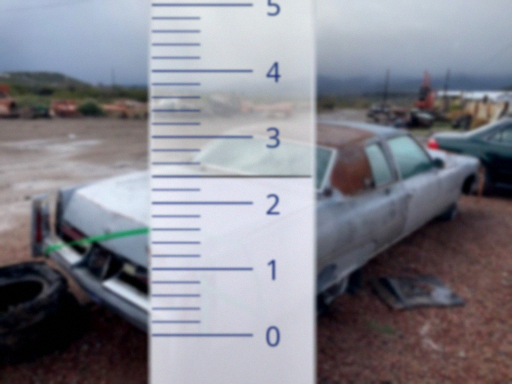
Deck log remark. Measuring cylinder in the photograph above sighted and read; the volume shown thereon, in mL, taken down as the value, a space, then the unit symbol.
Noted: 2.4 mL
